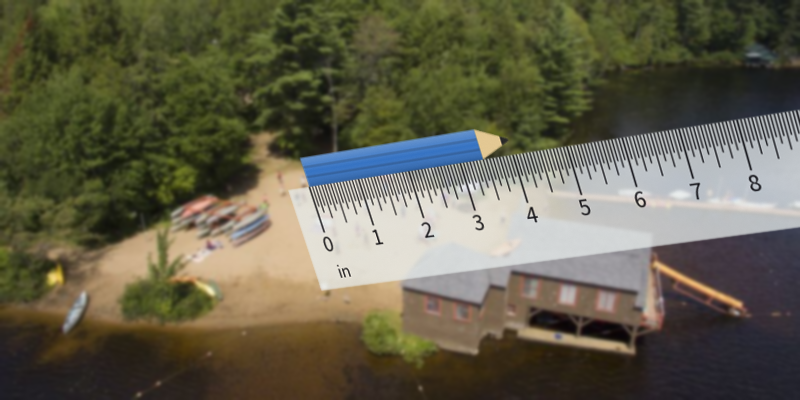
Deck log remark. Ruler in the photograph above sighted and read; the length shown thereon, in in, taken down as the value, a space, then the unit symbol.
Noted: 4 in
